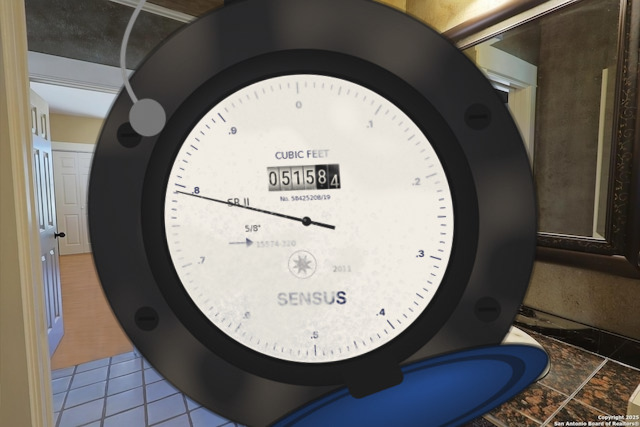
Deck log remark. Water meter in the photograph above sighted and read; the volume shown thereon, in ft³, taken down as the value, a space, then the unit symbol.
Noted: 51583.79 ft³
